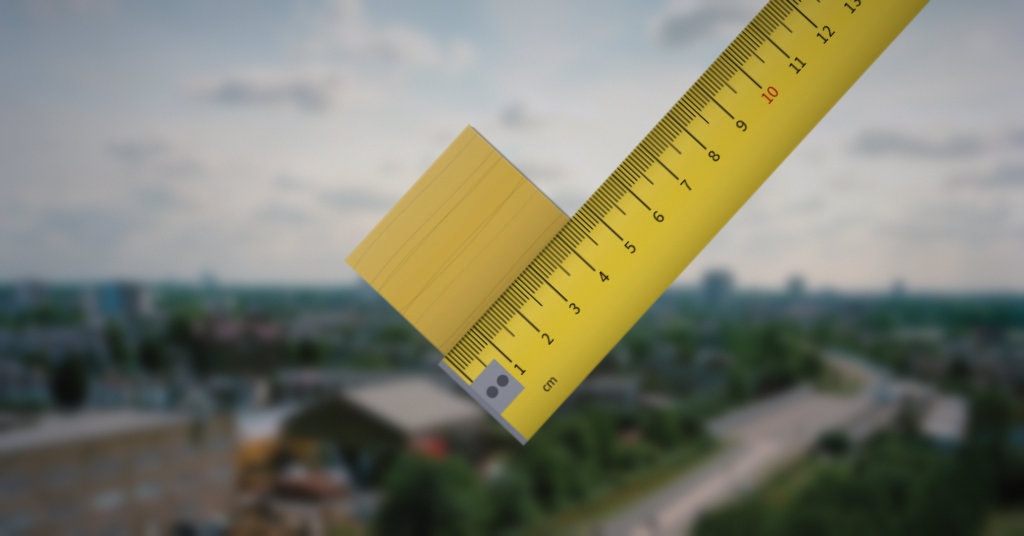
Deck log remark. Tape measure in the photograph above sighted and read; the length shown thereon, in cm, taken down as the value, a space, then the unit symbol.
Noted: 4.5 cm
